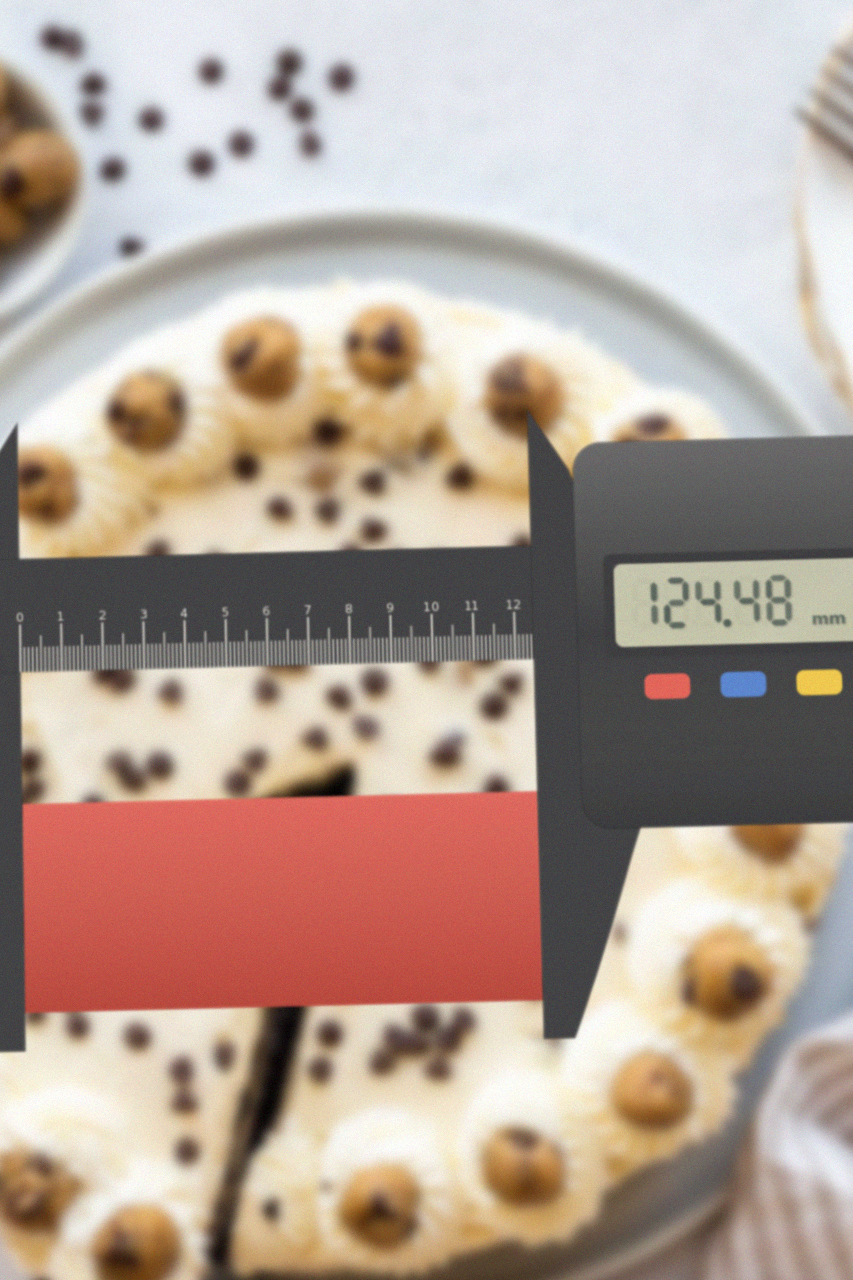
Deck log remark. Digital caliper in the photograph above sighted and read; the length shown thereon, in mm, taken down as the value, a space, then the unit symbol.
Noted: 124.48 mm
